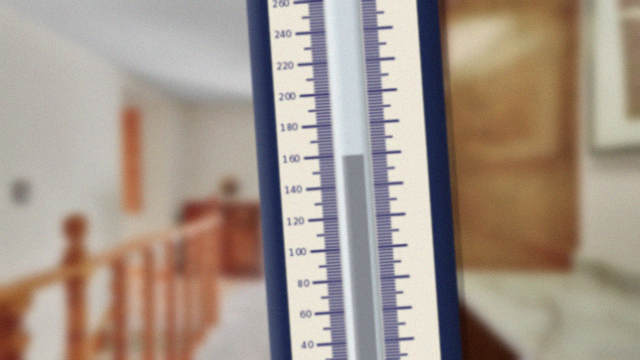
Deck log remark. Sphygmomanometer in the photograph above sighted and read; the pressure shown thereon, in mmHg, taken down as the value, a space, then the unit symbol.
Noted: 160 mmHg
